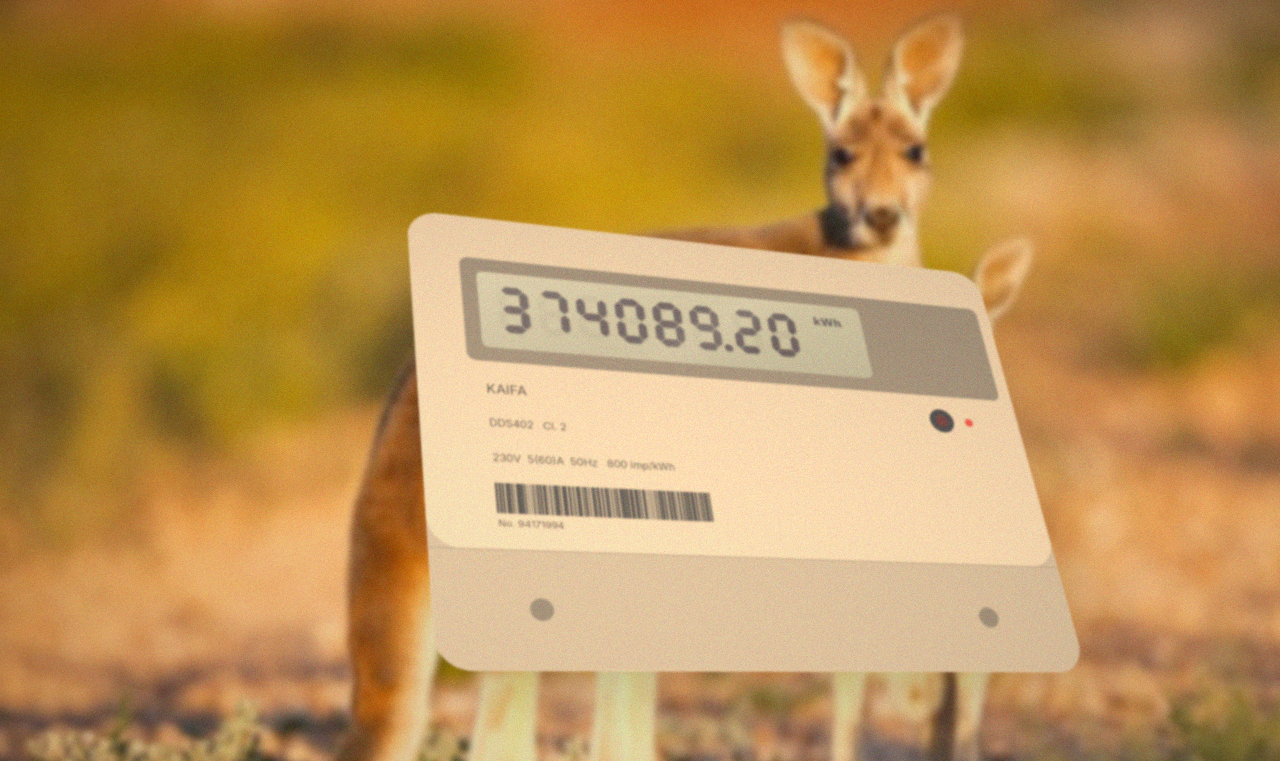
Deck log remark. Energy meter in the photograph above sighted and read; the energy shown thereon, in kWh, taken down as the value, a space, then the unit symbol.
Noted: 374089.20 kWh
